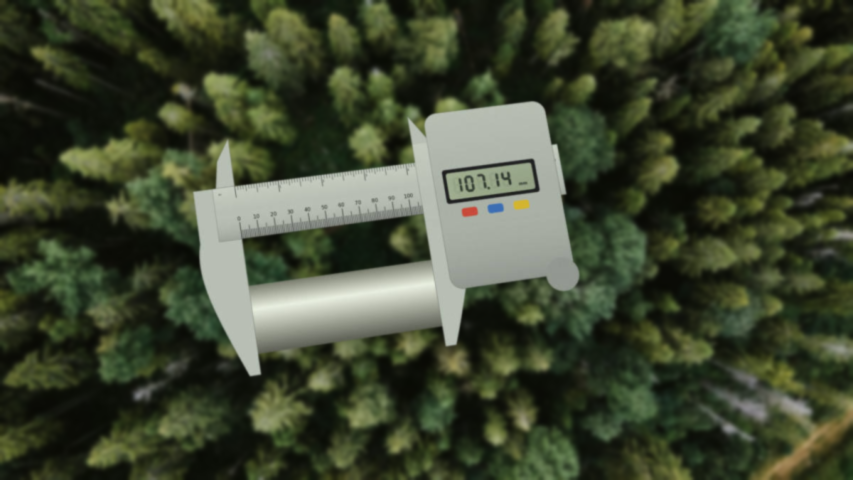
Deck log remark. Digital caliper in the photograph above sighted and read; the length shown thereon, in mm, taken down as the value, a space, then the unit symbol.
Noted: 107.14 mm
